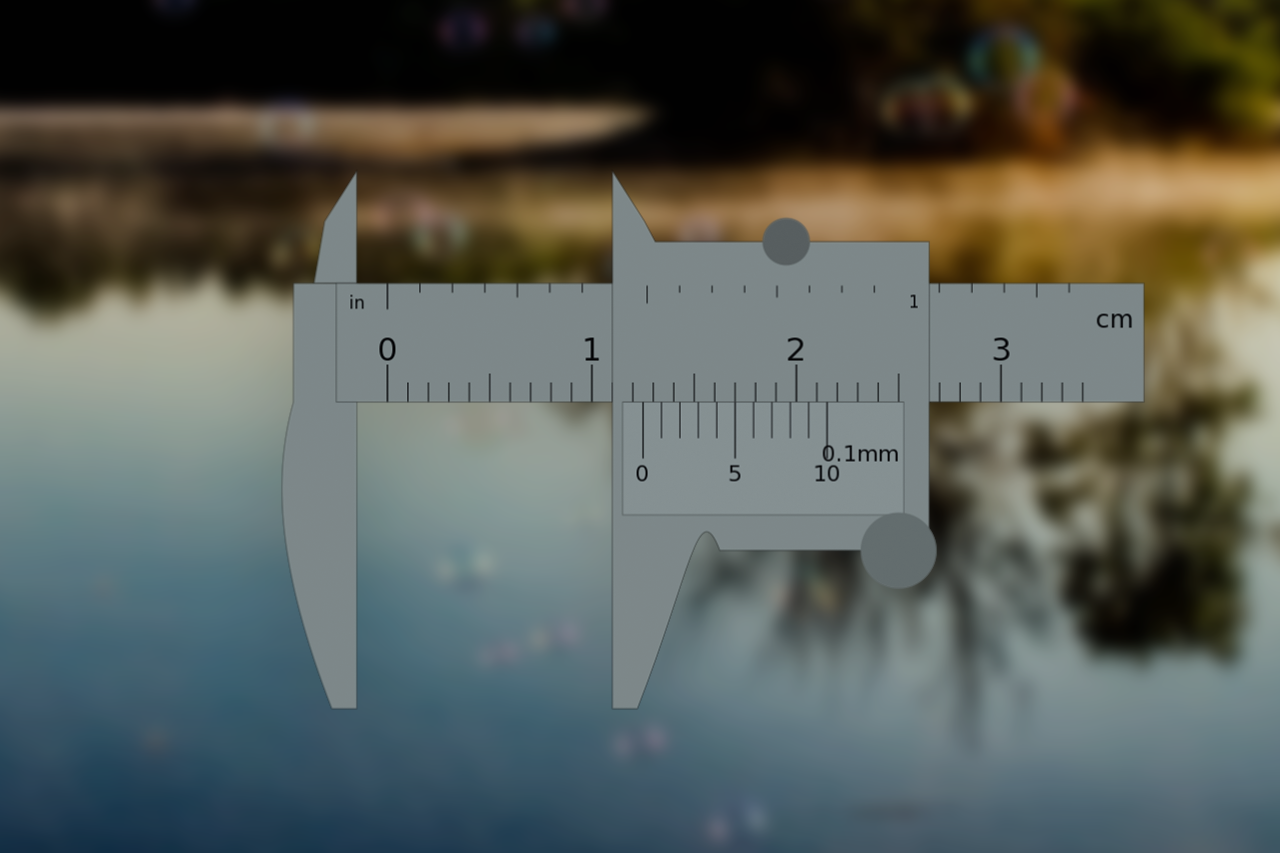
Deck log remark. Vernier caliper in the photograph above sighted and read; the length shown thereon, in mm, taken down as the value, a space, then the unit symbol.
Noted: 12.5 mm
